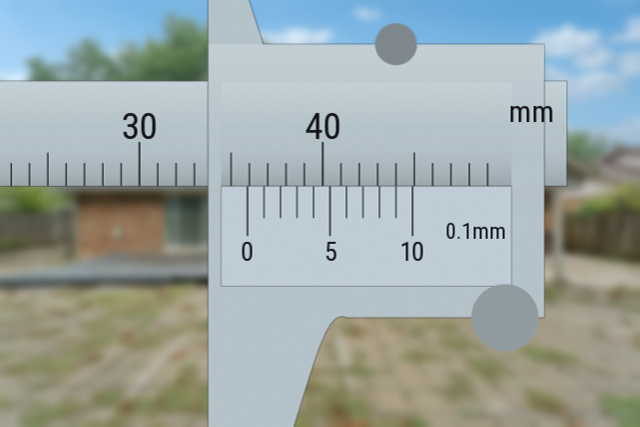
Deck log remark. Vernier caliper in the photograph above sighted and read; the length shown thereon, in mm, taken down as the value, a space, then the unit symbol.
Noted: 35.9 mm
